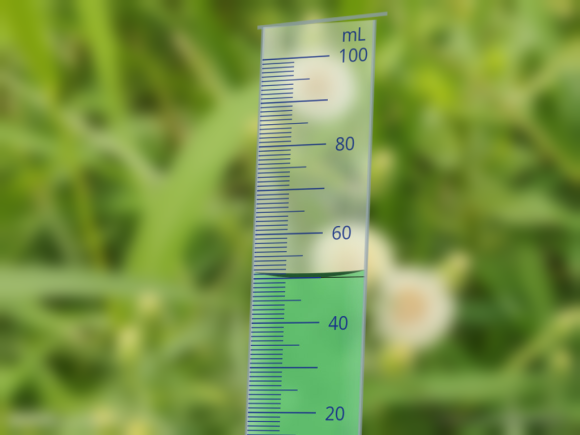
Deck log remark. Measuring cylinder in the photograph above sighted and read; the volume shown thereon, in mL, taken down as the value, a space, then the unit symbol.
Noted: 50 mL
